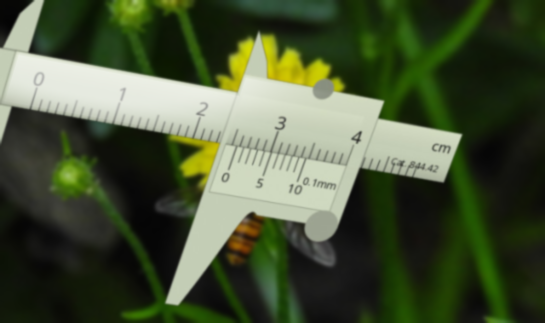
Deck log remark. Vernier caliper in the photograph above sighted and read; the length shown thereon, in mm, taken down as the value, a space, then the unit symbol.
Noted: 25.6 mm
